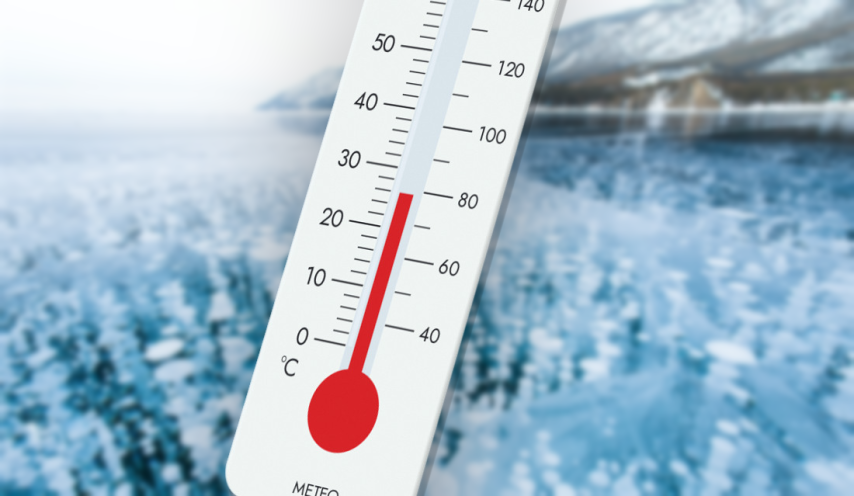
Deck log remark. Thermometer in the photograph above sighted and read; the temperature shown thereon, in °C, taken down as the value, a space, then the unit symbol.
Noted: 26 °C
